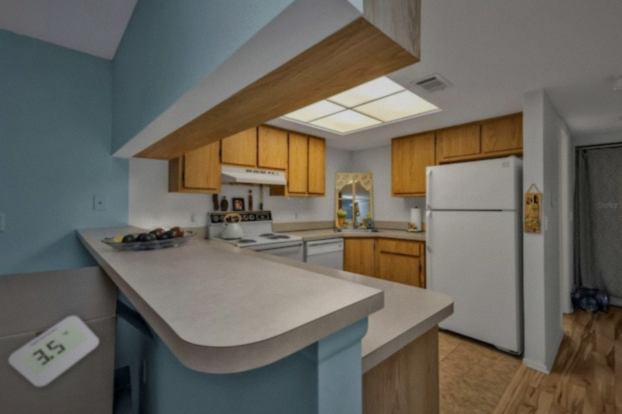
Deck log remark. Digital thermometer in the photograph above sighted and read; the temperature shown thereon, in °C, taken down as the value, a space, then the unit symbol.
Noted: 3.5 °C
